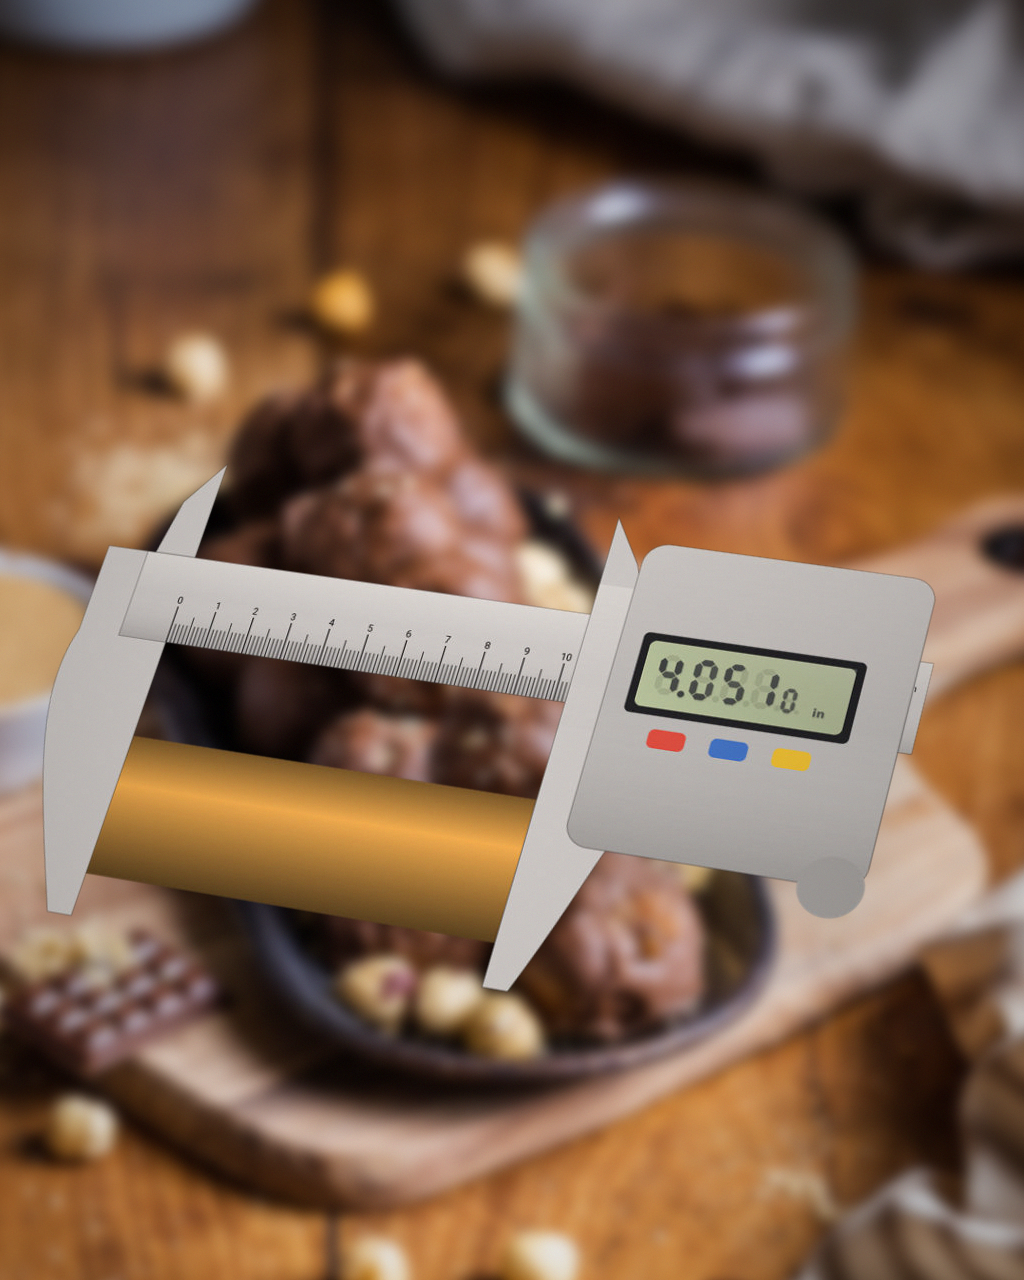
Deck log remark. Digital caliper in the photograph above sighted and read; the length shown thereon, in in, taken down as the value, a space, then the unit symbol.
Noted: 4.0510 in
